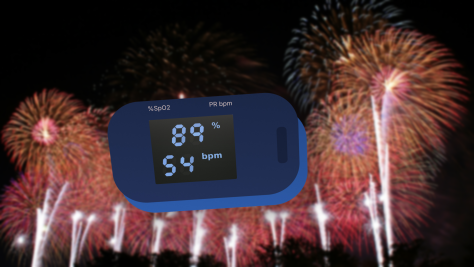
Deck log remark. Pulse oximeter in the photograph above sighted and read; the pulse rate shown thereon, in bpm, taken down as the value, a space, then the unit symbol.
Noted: 54 bpm
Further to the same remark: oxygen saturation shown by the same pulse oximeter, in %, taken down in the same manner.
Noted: 89 %
